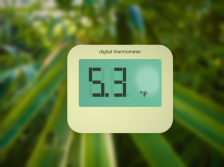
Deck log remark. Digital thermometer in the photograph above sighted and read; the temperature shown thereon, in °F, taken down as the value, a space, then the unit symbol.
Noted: 5.3 °F
